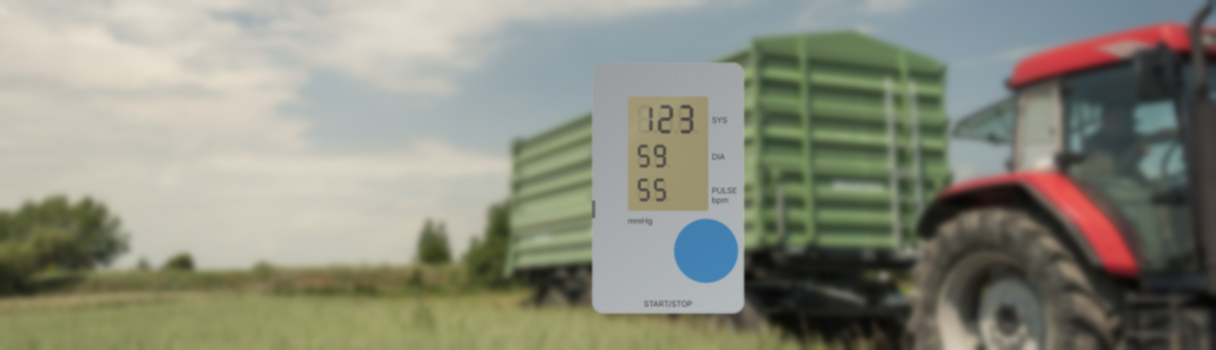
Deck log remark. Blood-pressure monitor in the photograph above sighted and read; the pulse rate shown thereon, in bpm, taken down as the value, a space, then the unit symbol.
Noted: 55 bpm
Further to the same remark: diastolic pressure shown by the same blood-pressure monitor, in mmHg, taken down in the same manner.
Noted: 59 mmHg
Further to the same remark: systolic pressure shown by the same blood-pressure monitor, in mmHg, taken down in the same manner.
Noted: 123 mmHg
